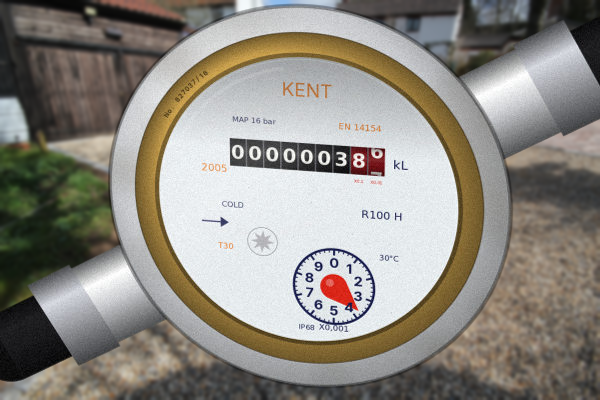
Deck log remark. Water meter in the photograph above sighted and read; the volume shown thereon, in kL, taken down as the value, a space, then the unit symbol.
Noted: 3.863 kL
